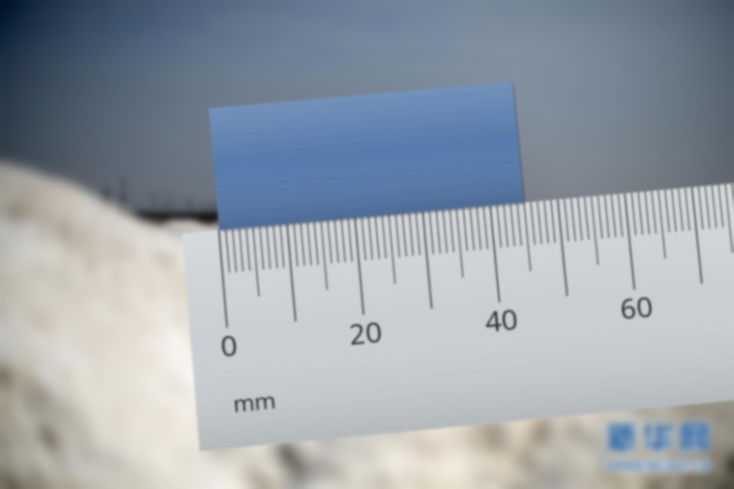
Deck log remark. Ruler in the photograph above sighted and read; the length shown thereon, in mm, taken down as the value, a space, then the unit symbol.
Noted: 45 mm
